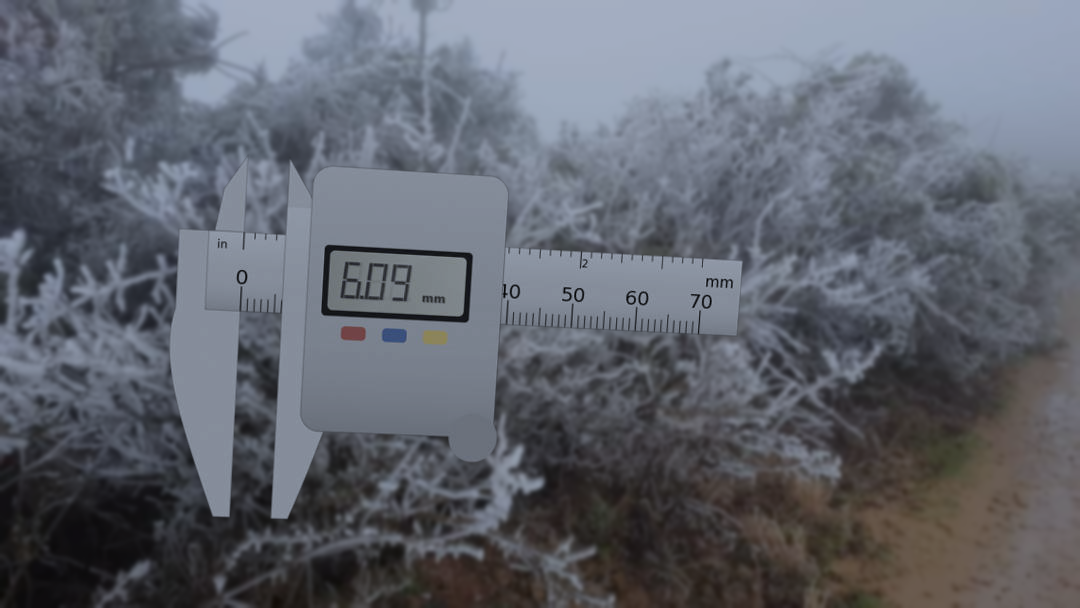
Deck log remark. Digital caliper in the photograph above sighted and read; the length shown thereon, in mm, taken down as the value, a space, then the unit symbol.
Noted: 6.09 mm
